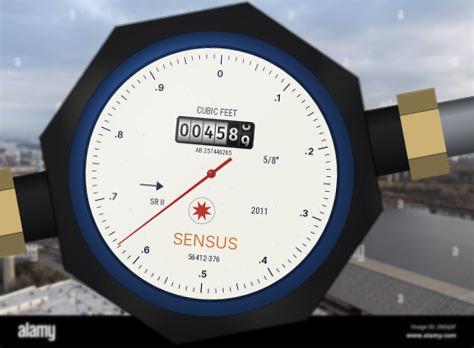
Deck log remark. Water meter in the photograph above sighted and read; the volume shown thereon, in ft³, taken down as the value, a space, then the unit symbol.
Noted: 4588.63 ft³
